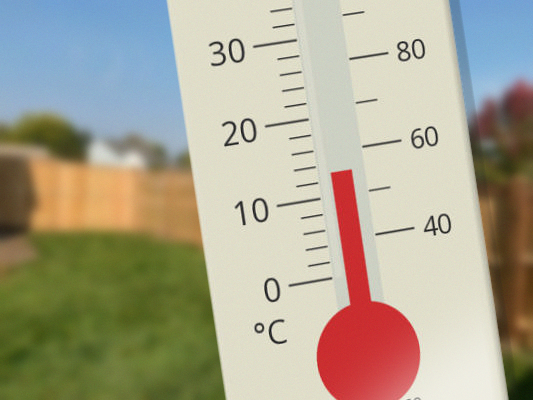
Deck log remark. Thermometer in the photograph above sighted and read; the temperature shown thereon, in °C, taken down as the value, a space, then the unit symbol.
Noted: 13 °C
